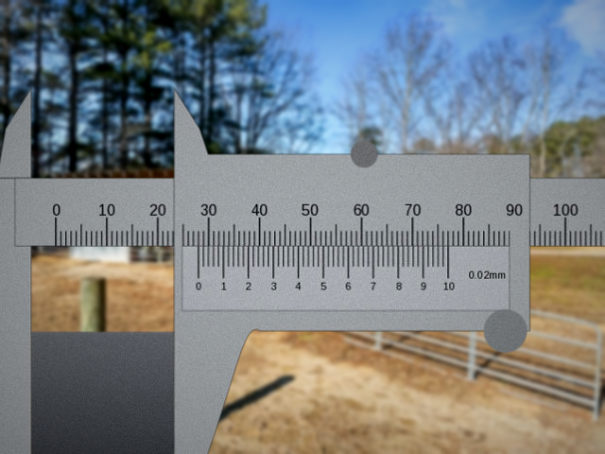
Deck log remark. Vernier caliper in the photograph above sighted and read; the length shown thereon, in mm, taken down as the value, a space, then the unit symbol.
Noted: 28.0 mm
